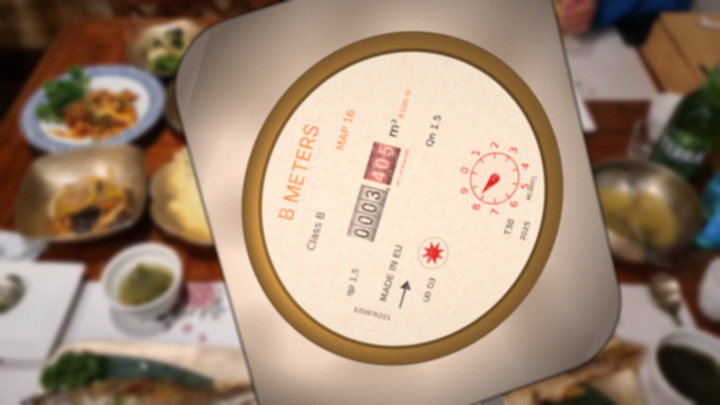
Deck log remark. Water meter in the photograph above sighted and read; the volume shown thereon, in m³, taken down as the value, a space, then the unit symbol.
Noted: 3.4058 m³
